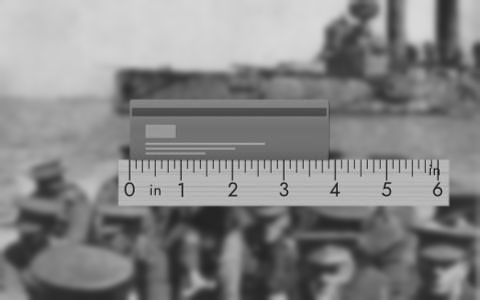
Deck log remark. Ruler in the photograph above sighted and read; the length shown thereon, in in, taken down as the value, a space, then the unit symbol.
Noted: 3.875 in
